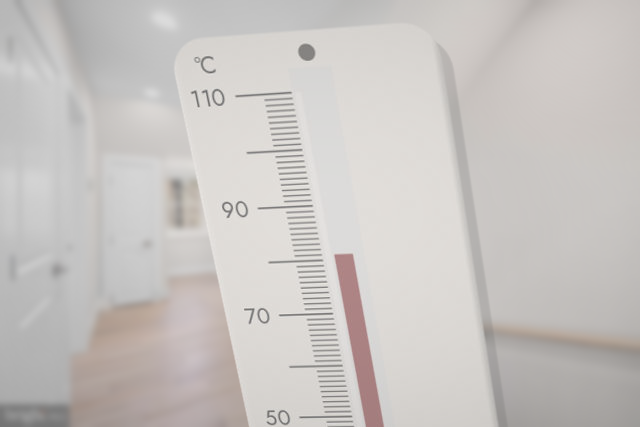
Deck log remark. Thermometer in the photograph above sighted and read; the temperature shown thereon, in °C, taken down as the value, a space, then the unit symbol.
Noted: 81 °C
